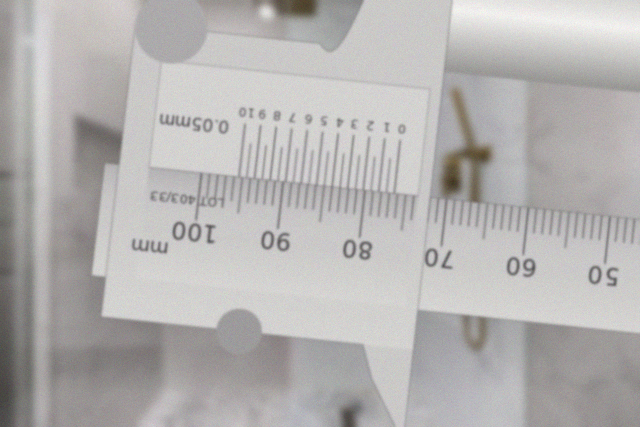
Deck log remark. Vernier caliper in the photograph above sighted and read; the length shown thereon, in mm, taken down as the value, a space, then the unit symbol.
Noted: 76.4 mm
